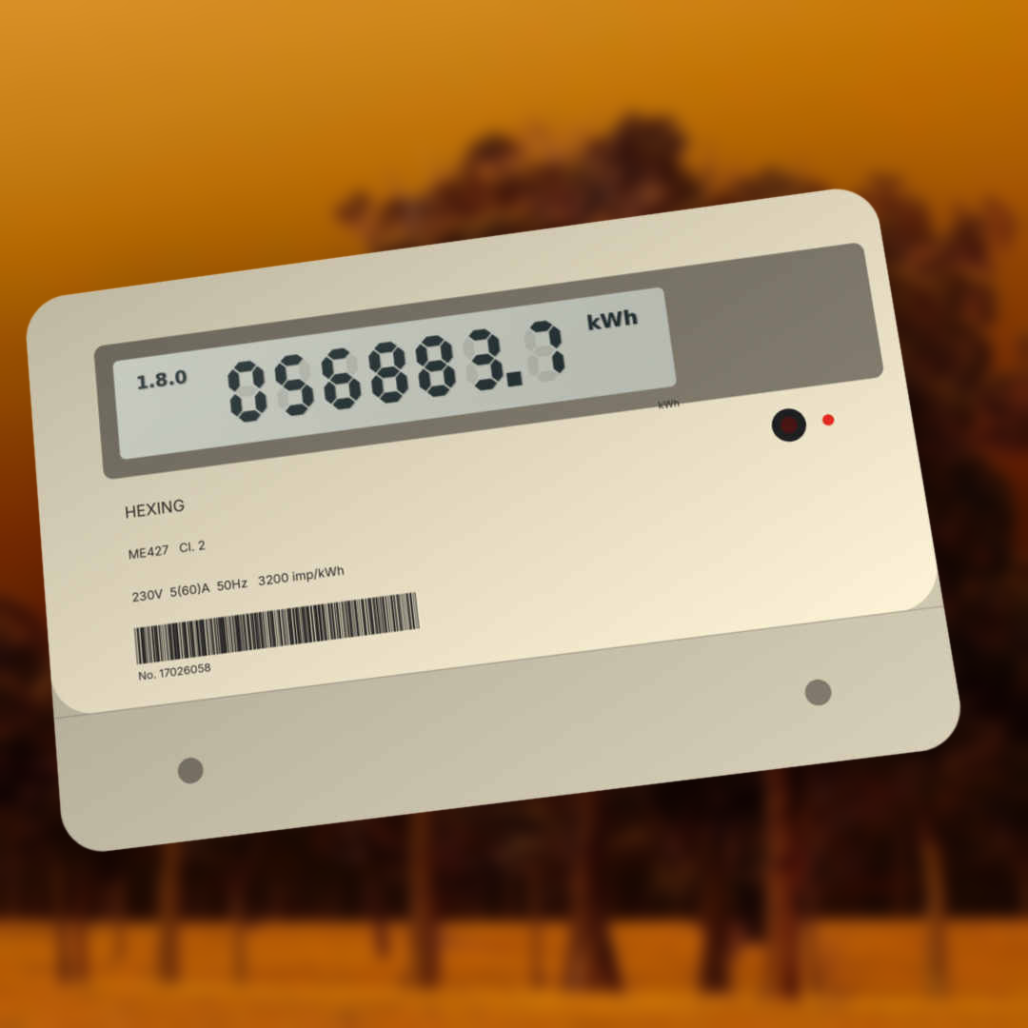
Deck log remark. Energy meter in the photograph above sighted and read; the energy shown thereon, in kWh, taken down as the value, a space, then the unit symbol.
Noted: 56883.7 kWh
